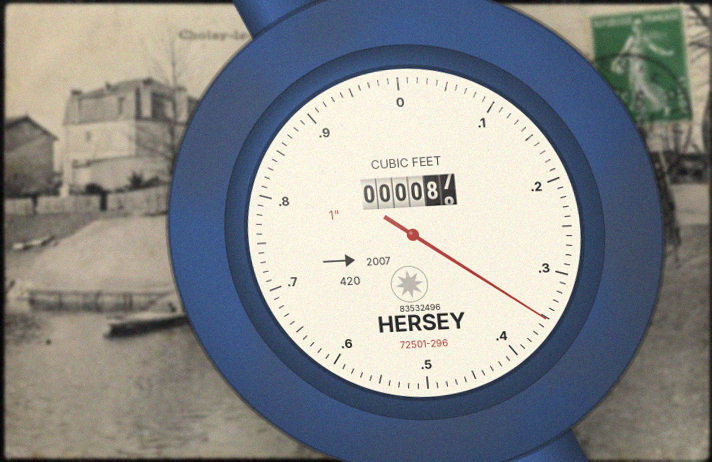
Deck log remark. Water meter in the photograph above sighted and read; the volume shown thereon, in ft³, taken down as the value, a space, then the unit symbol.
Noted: 87.35 ft³
